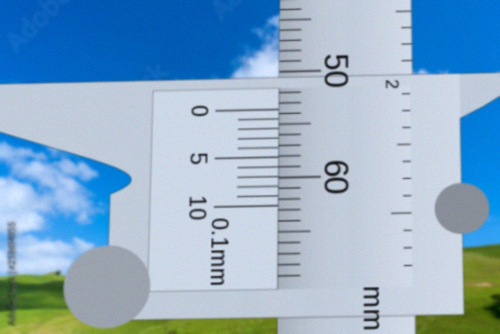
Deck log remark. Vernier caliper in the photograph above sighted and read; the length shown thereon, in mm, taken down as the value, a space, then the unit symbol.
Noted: 53.6 mm
